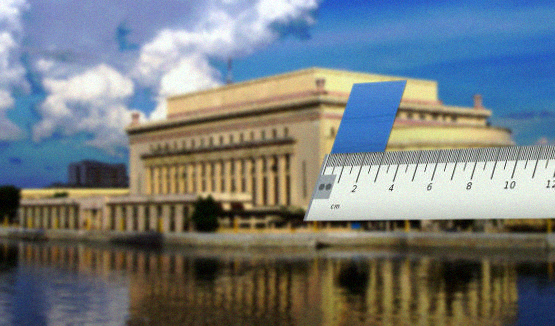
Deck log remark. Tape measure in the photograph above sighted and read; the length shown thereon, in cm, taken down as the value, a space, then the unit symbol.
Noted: 3 cm
